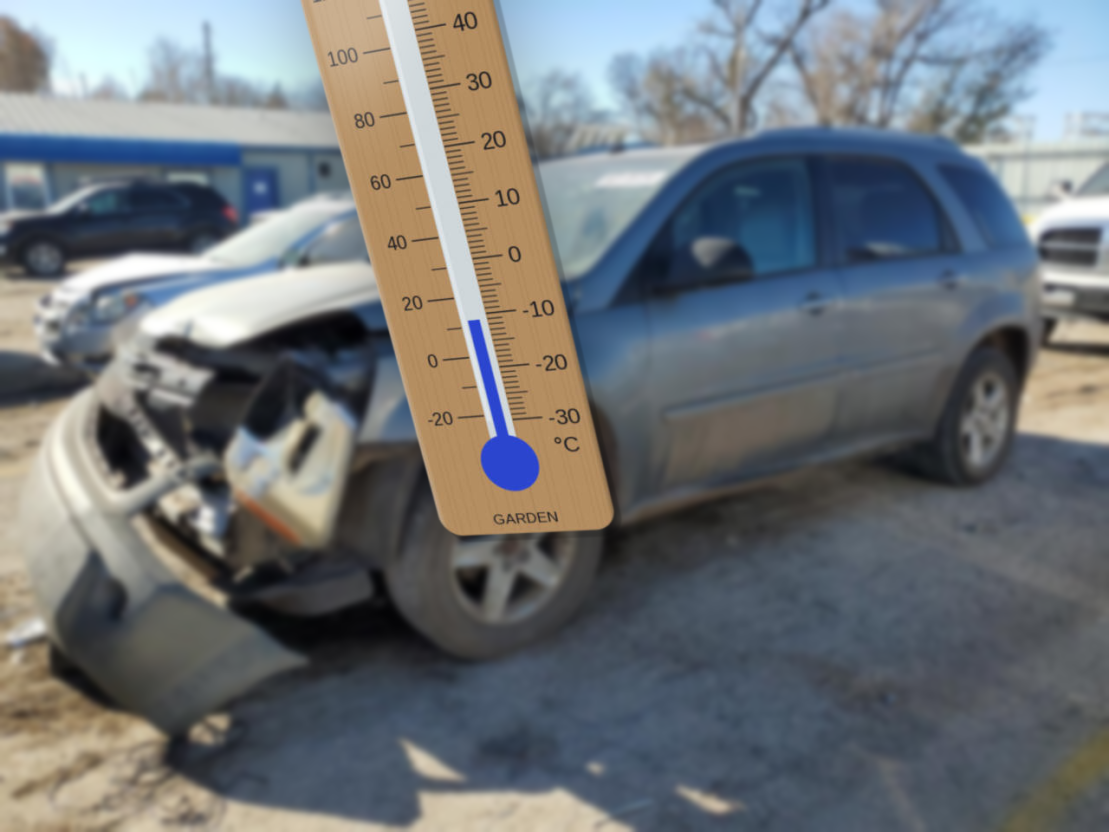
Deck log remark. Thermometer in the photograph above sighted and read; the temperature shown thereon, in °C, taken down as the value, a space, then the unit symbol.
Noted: -11 °C
